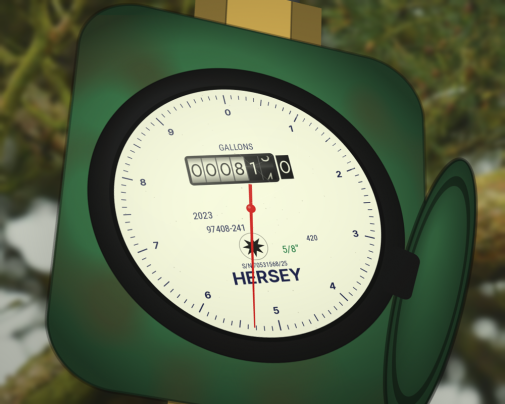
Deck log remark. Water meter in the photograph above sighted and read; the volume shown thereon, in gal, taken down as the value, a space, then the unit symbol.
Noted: 8135.3 gal
